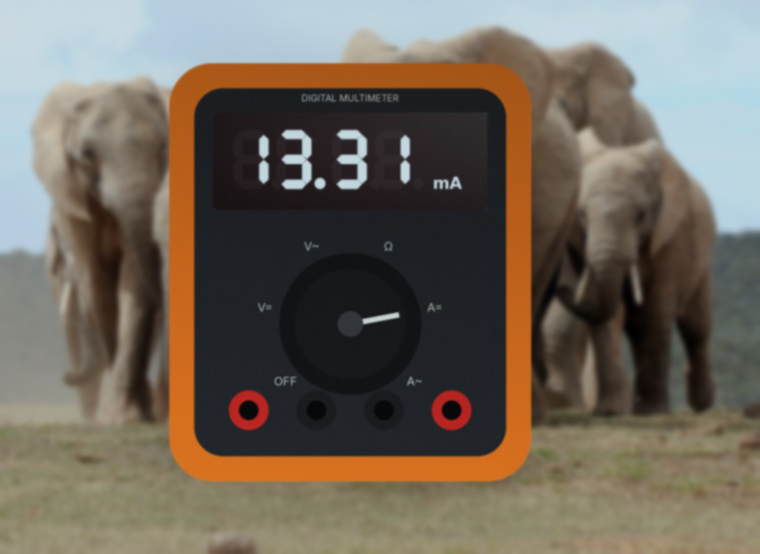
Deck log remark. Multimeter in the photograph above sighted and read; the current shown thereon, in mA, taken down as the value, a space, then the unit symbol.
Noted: 13.31 mA
